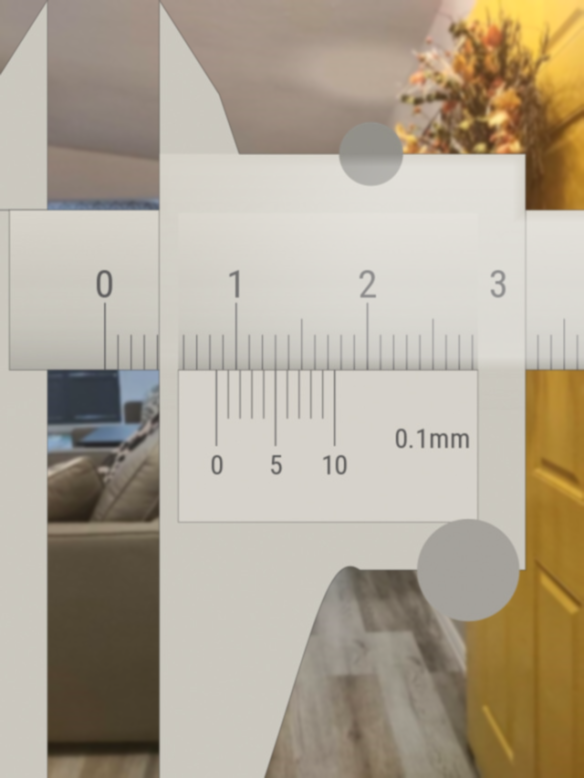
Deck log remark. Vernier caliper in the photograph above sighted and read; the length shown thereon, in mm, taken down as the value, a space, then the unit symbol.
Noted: 8.5 mm
